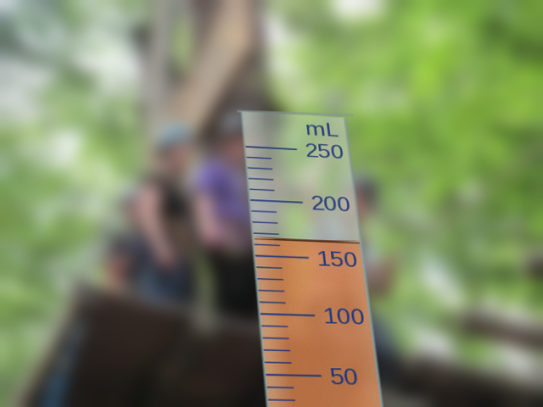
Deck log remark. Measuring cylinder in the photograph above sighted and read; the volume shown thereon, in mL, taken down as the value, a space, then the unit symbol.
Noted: 165 mL
